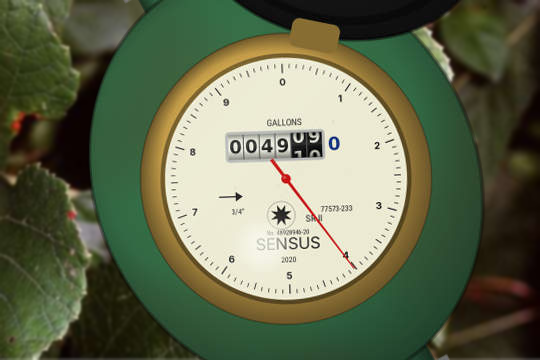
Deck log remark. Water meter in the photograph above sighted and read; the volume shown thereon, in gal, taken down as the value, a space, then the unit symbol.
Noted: 49094.0 gal
